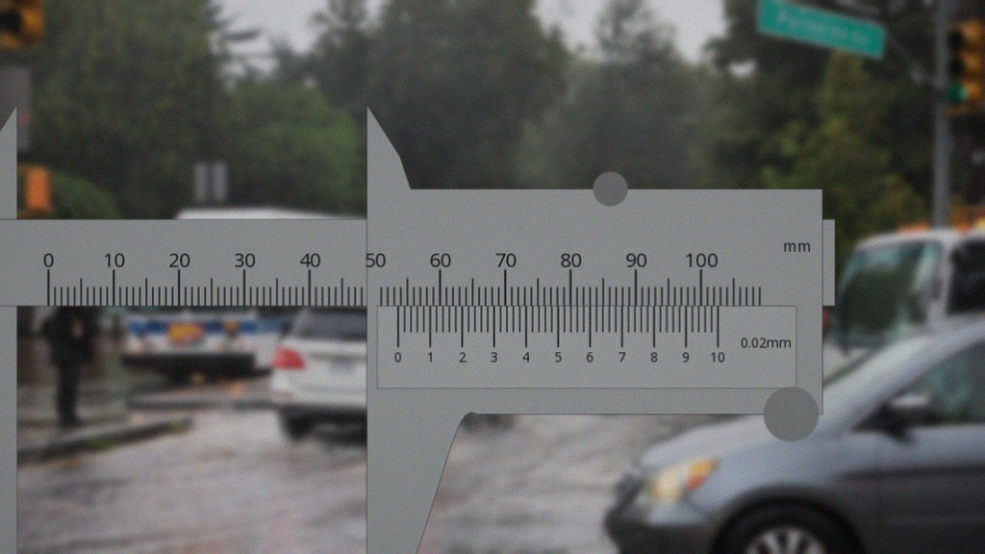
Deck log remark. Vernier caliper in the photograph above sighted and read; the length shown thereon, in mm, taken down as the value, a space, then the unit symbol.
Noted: 53.6 mm
